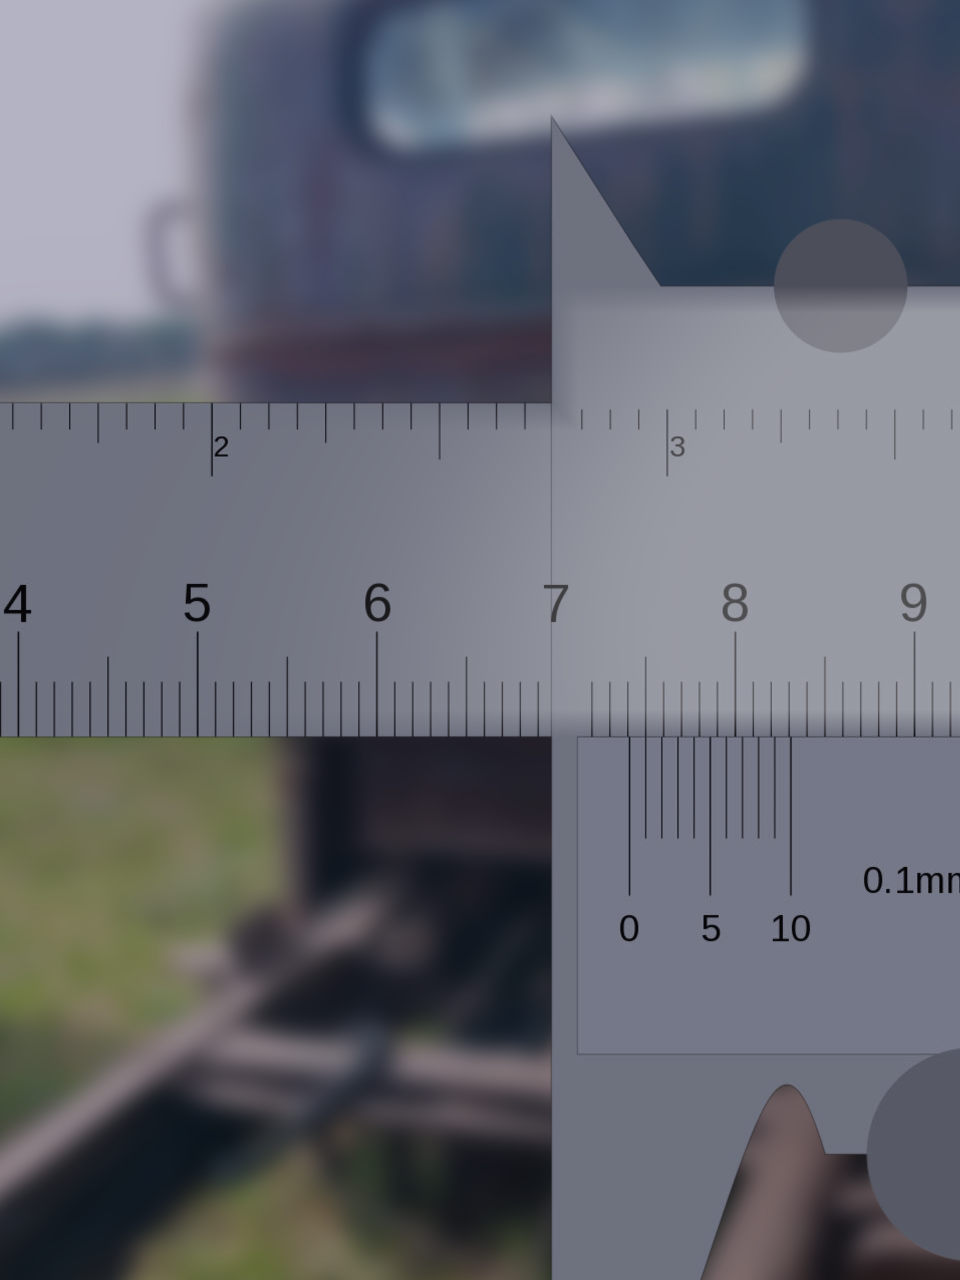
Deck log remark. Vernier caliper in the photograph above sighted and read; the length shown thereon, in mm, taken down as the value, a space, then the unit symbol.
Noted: 74.1 mm
